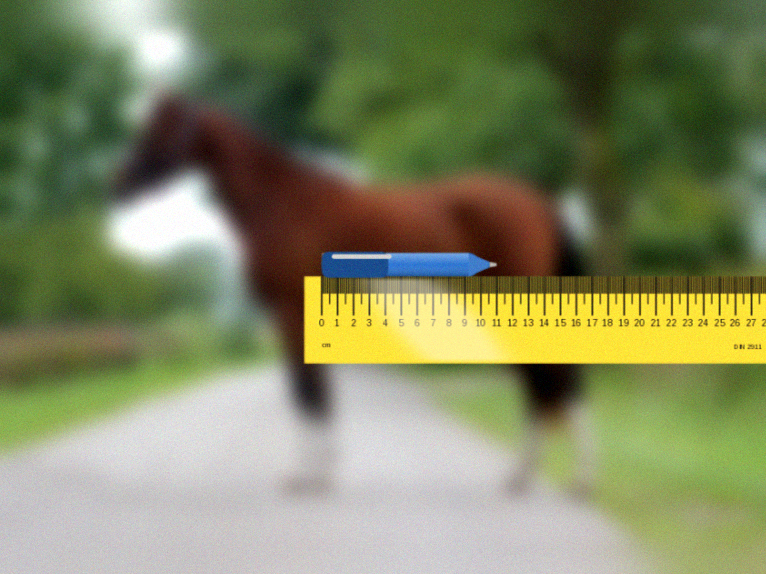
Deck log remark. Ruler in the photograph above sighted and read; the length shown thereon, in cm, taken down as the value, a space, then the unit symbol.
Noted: 11 cm
